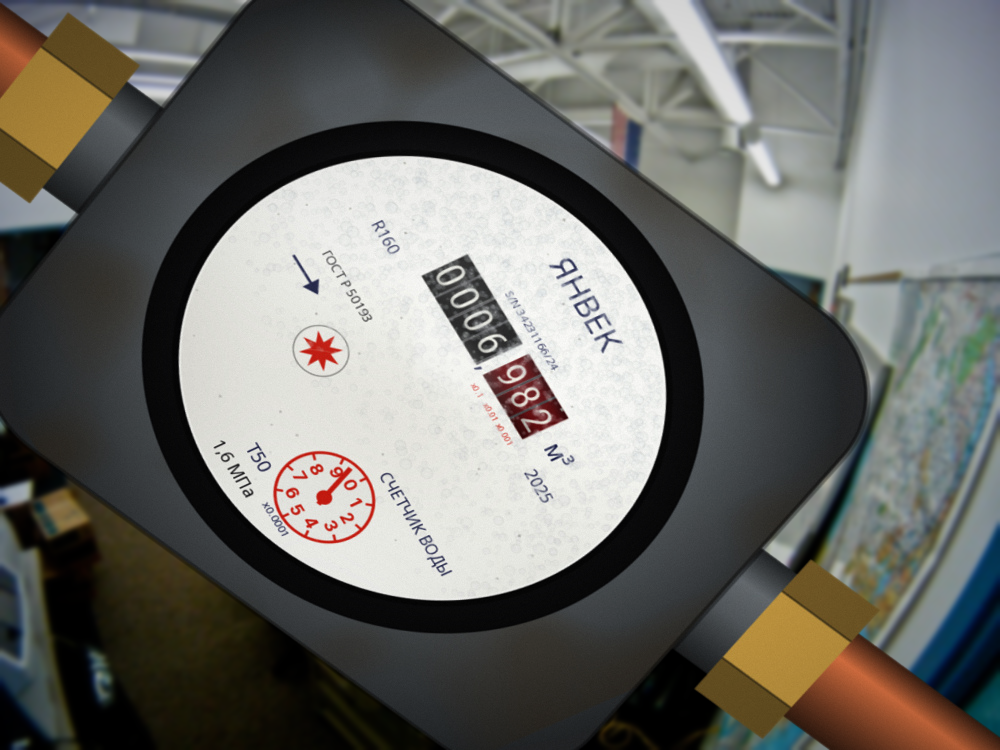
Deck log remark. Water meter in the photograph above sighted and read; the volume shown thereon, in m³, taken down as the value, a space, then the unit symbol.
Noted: 6.9819 m³
